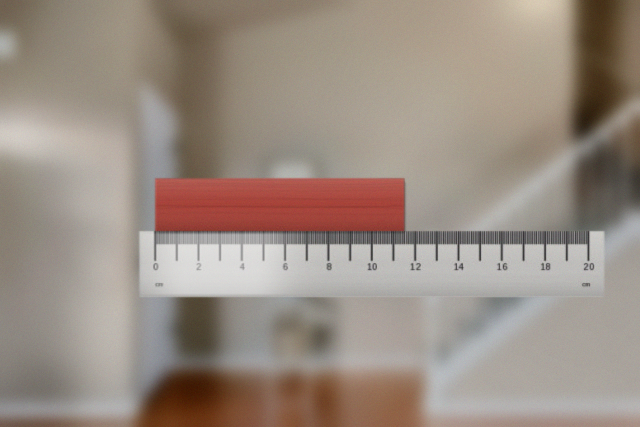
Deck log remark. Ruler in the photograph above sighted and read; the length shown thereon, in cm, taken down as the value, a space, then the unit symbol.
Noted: 11.5 cm
